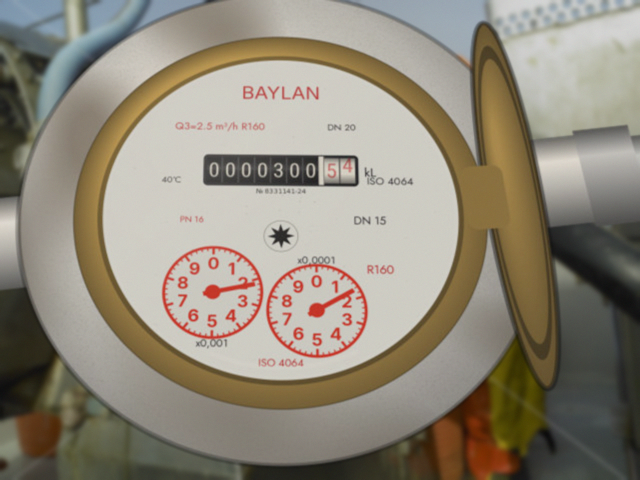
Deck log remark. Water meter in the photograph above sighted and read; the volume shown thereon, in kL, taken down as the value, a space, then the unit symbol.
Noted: 300.5421 kL
